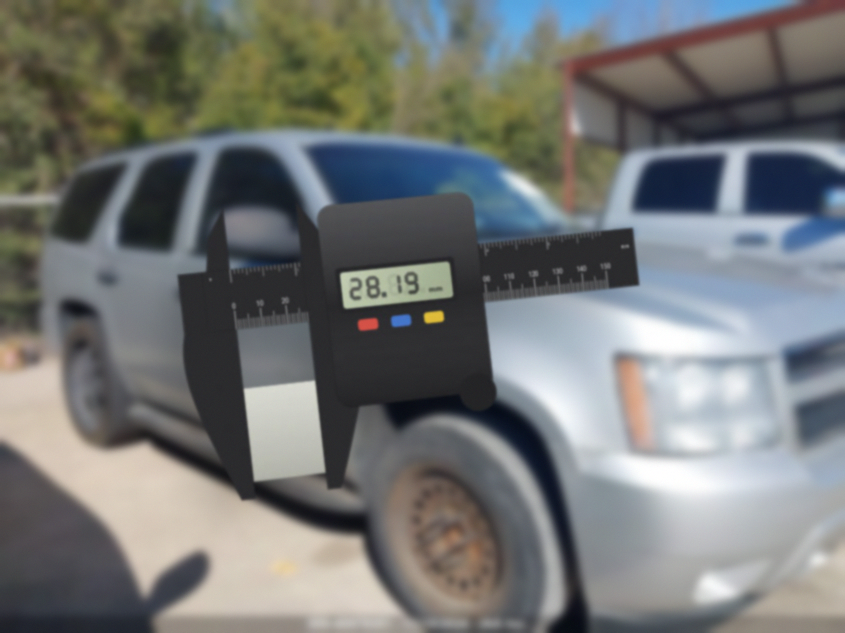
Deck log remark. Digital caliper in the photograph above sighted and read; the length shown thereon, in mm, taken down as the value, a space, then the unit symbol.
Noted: 28.19 mm
